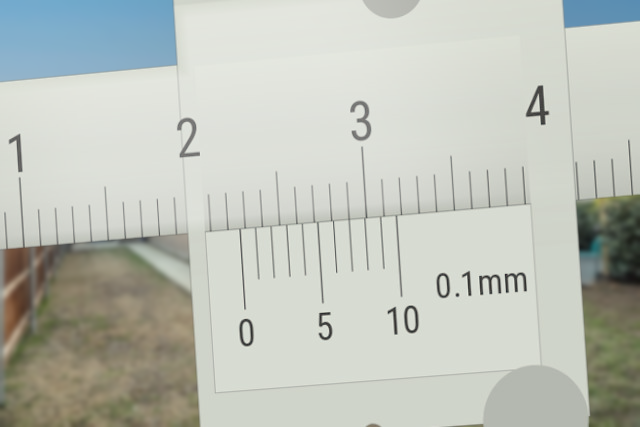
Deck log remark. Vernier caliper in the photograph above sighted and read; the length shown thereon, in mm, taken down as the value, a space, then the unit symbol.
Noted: 22.7 mm
